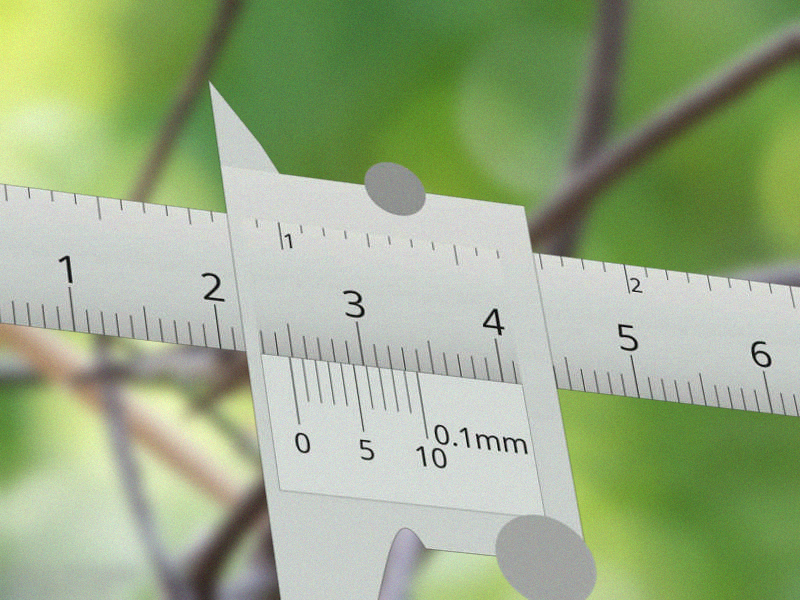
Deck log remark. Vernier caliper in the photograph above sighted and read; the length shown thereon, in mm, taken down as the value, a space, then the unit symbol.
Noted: 24.8 mm
